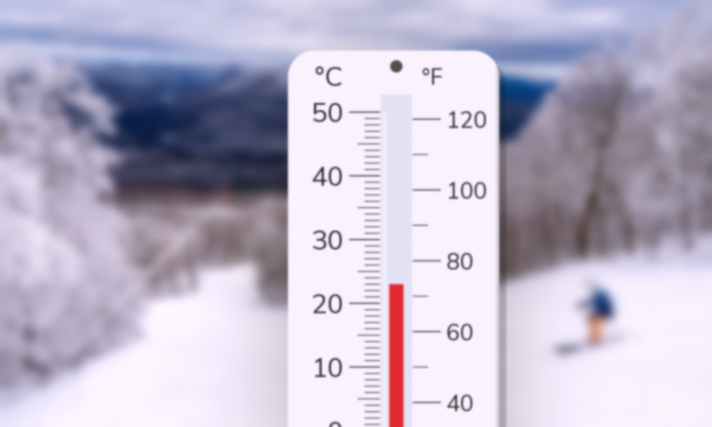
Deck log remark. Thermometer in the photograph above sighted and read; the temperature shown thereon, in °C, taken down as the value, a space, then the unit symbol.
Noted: 23 °C
